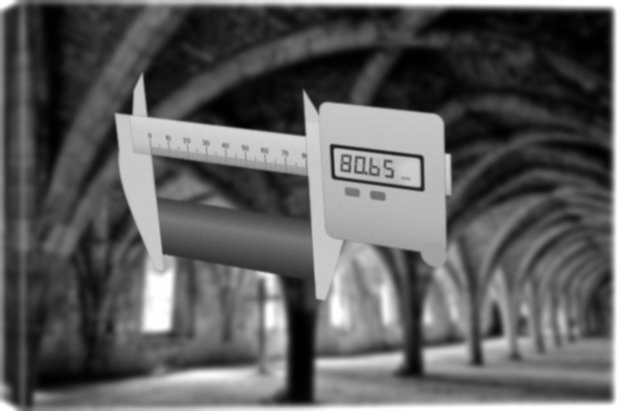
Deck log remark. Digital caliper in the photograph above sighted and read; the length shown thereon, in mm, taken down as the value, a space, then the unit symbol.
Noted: 80.65 mm
